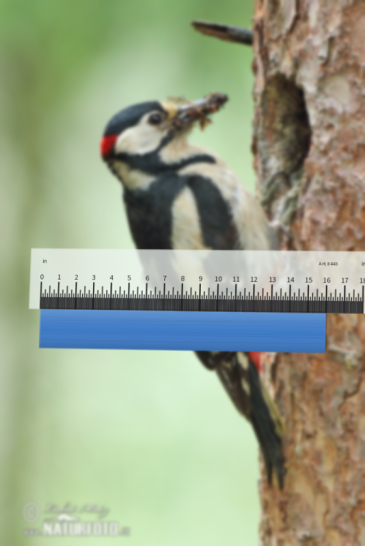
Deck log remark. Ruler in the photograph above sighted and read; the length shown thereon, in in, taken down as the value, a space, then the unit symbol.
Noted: 16 in
